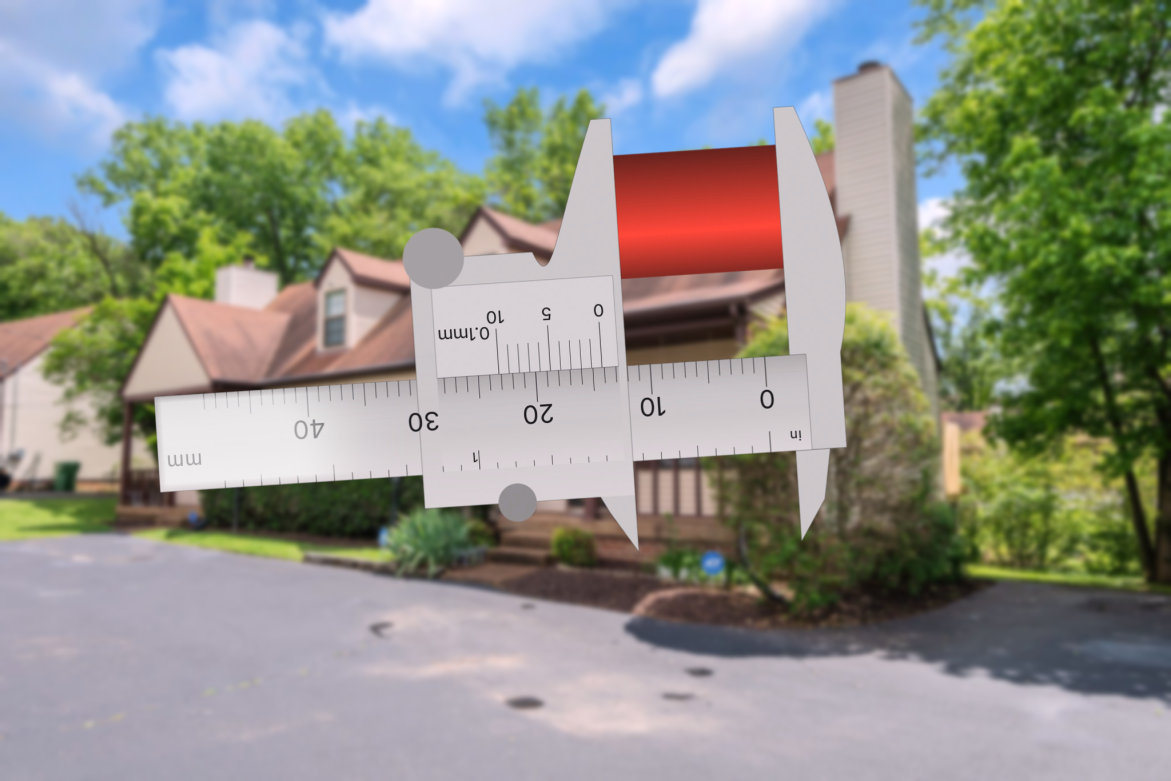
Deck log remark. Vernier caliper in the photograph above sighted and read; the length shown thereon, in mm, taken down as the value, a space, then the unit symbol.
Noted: 14.2 mm
